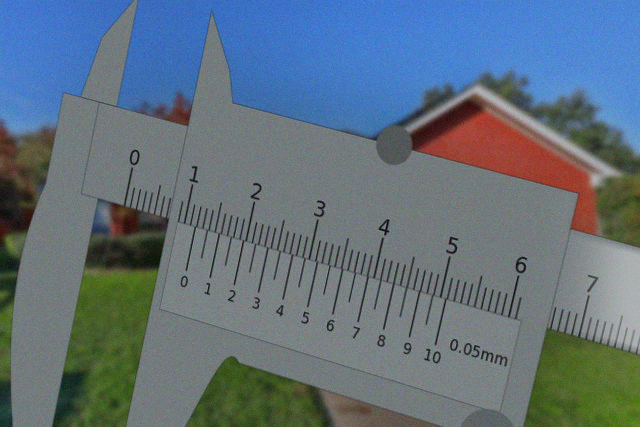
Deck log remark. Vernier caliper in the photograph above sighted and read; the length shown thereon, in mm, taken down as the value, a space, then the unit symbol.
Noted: 11.8 mm
